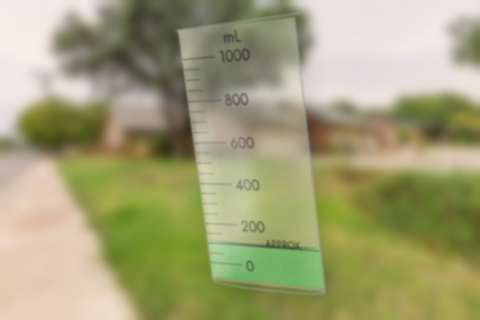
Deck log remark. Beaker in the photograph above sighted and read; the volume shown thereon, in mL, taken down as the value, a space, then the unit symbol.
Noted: 100 mL
